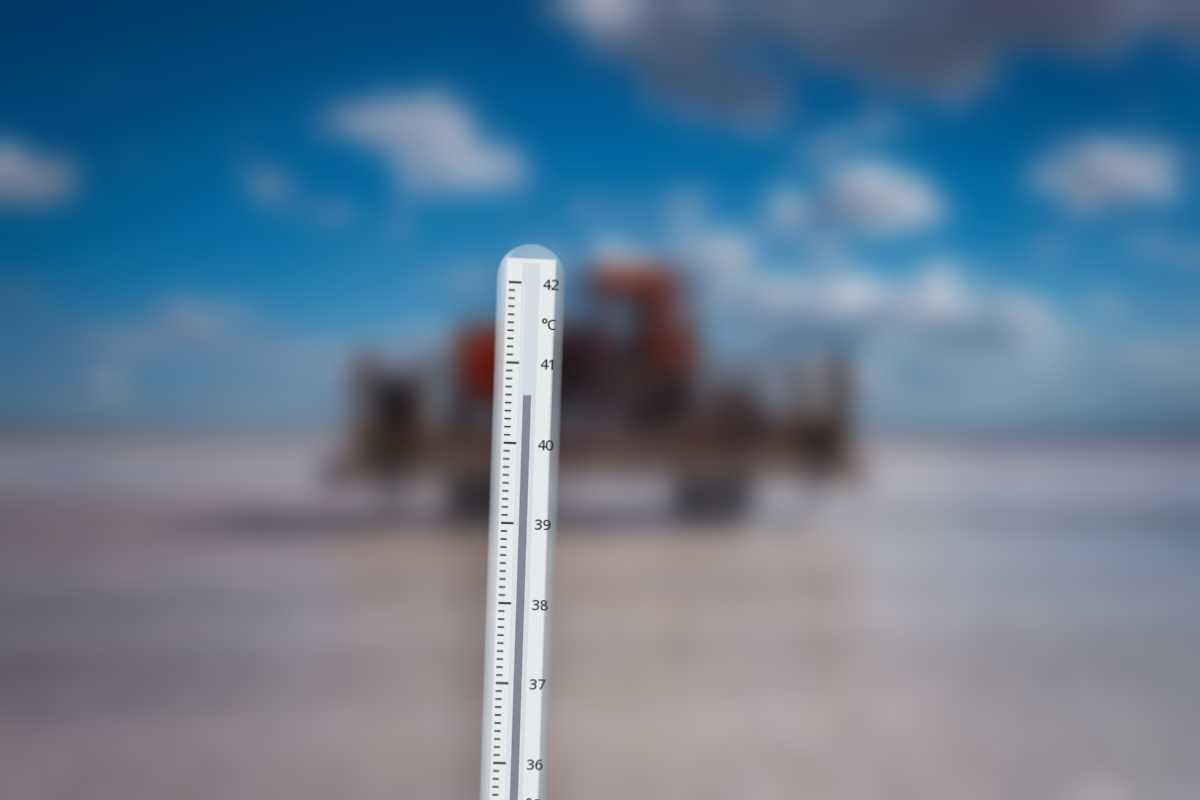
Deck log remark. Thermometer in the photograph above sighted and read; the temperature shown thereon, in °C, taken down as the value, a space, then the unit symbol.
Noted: 40.6 °C
